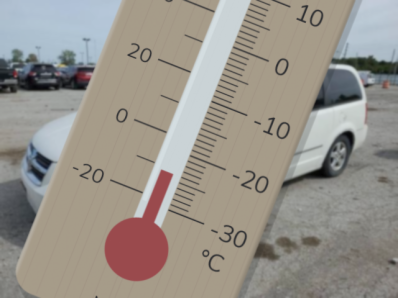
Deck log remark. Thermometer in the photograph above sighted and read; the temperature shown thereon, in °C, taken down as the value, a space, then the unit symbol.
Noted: -24 °C
